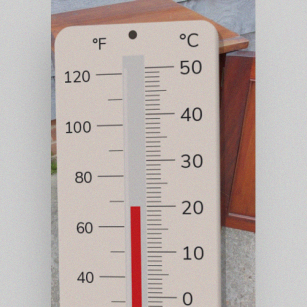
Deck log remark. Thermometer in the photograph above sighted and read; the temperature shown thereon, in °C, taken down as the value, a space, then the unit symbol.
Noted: 20 °C
